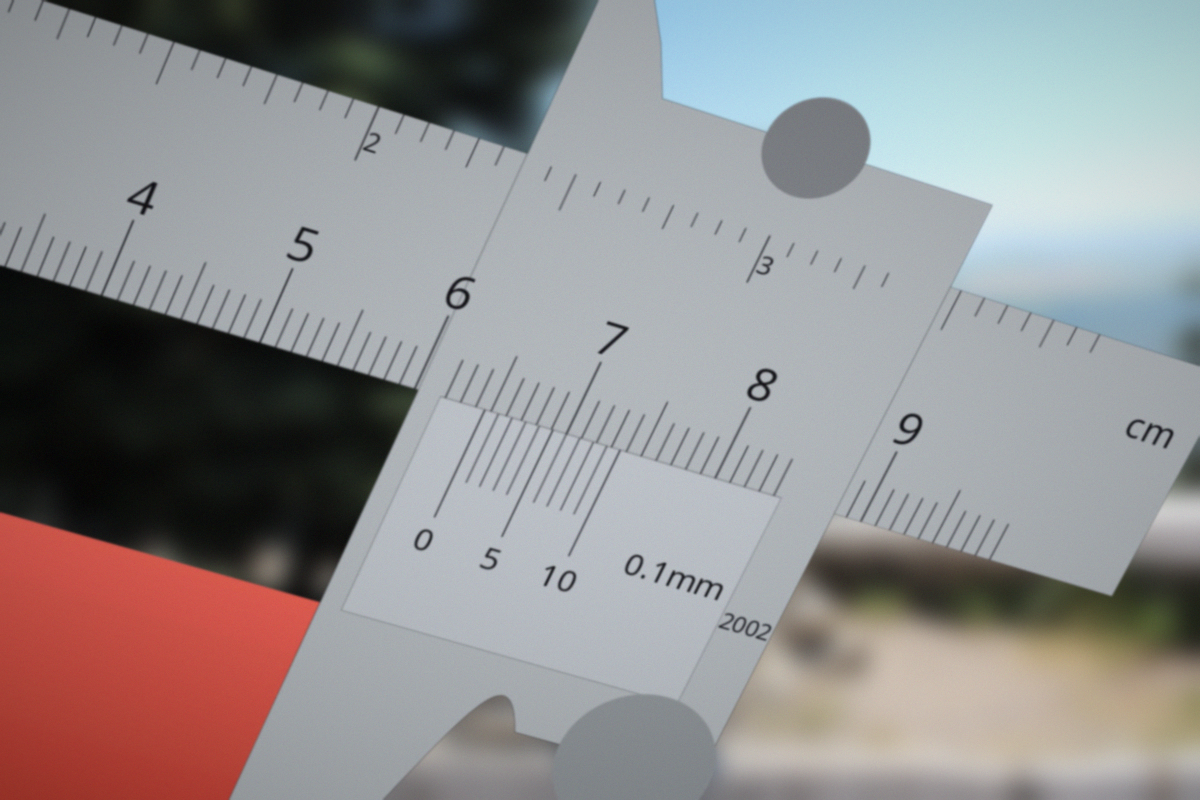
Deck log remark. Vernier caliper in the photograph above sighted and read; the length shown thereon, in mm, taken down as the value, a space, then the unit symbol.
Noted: 64.6 mm
